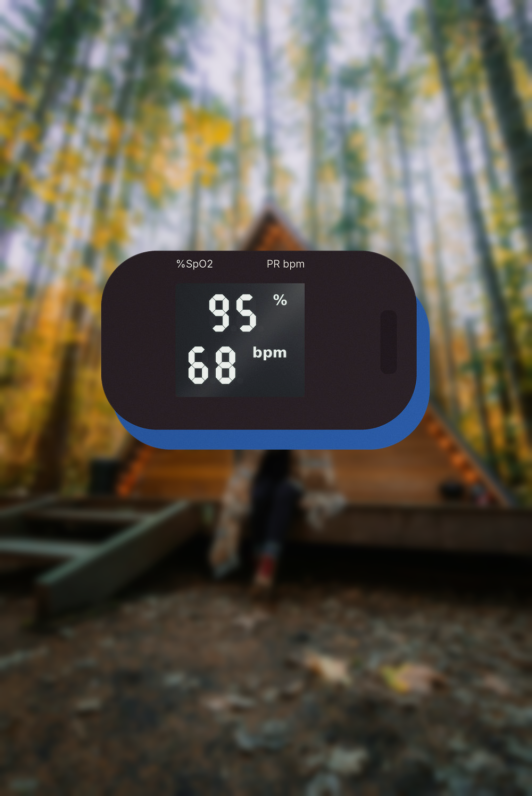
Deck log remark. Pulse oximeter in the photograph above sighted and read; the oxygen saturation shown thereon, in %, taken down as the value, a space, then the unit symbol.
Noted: 95 %
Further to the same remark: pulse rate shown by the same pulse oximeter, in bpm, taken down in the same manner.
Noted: 68 bpm
